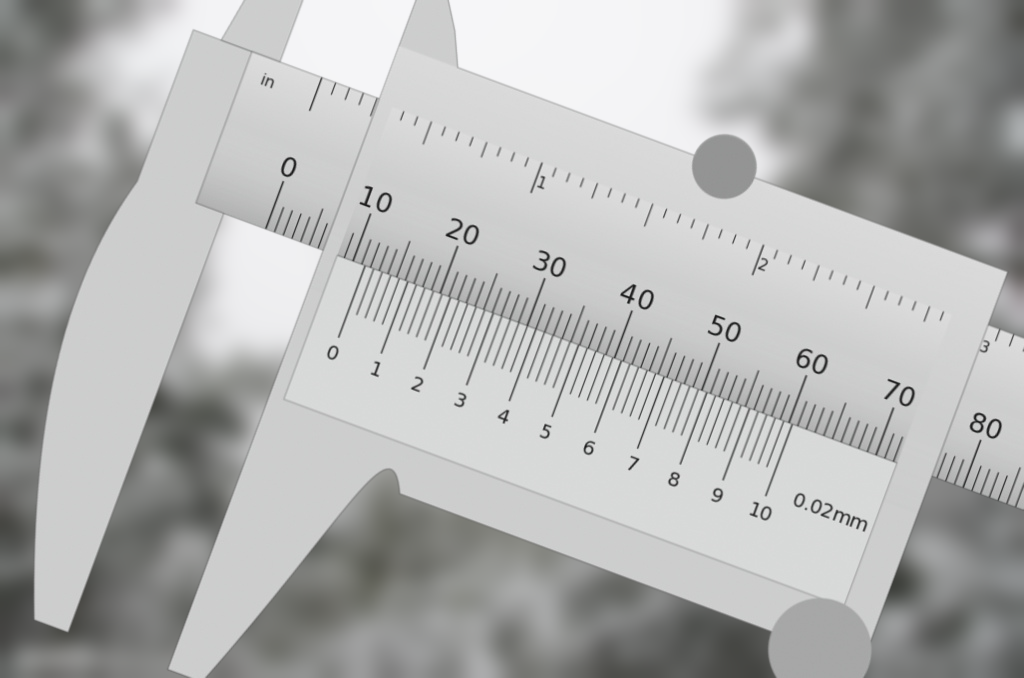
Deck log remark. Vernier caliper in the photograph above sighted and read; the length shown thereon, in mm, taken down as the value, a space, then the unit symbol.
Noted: 11.4 mm
